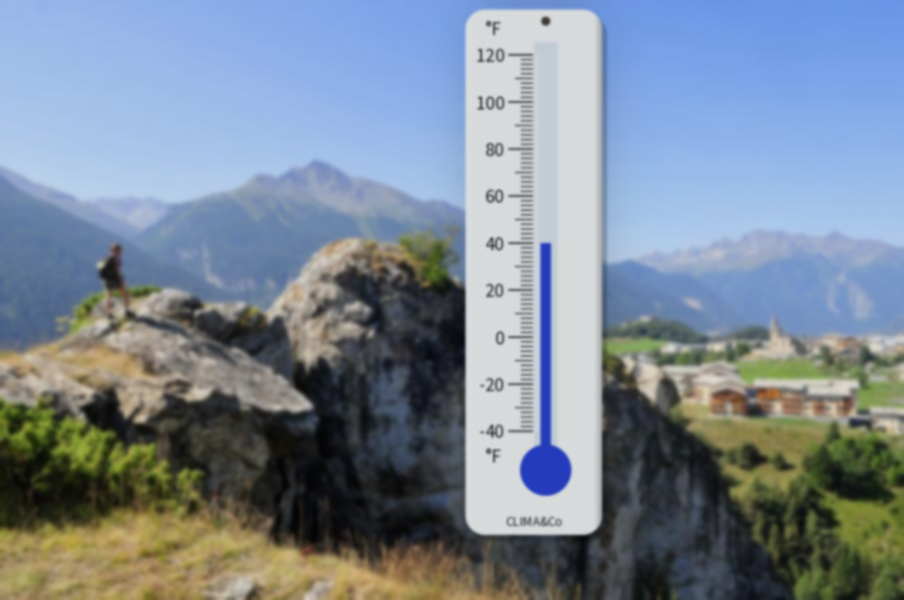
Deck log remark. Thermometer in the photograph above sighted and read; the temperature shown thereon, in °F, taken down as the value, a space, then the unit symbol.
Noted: 40 °F
